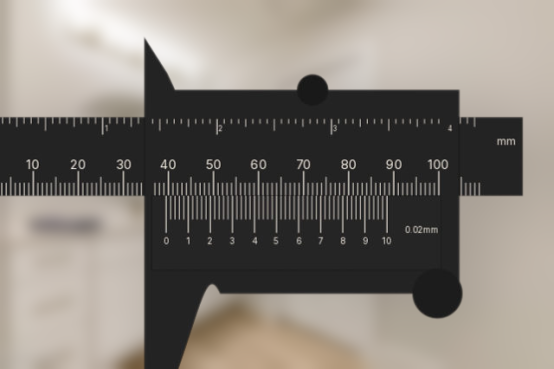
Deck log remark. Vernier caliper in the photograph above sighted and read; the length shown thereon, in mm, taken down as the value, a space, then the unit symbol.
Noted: 39.5 mm
